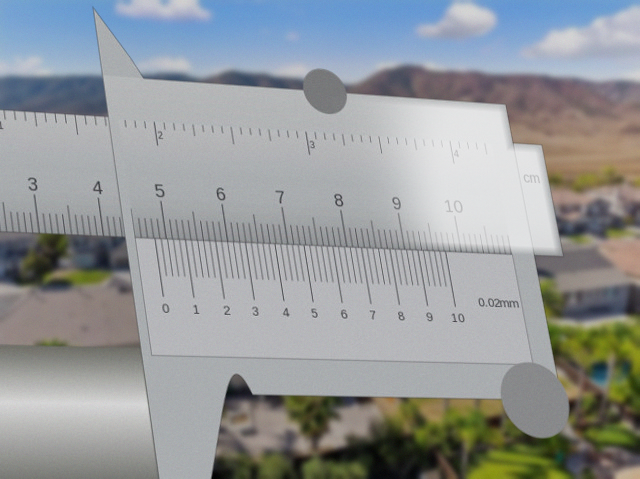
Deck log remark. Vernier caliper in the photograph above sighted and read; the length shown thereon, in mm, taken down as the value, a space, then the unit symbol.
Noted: 48.2 mm
